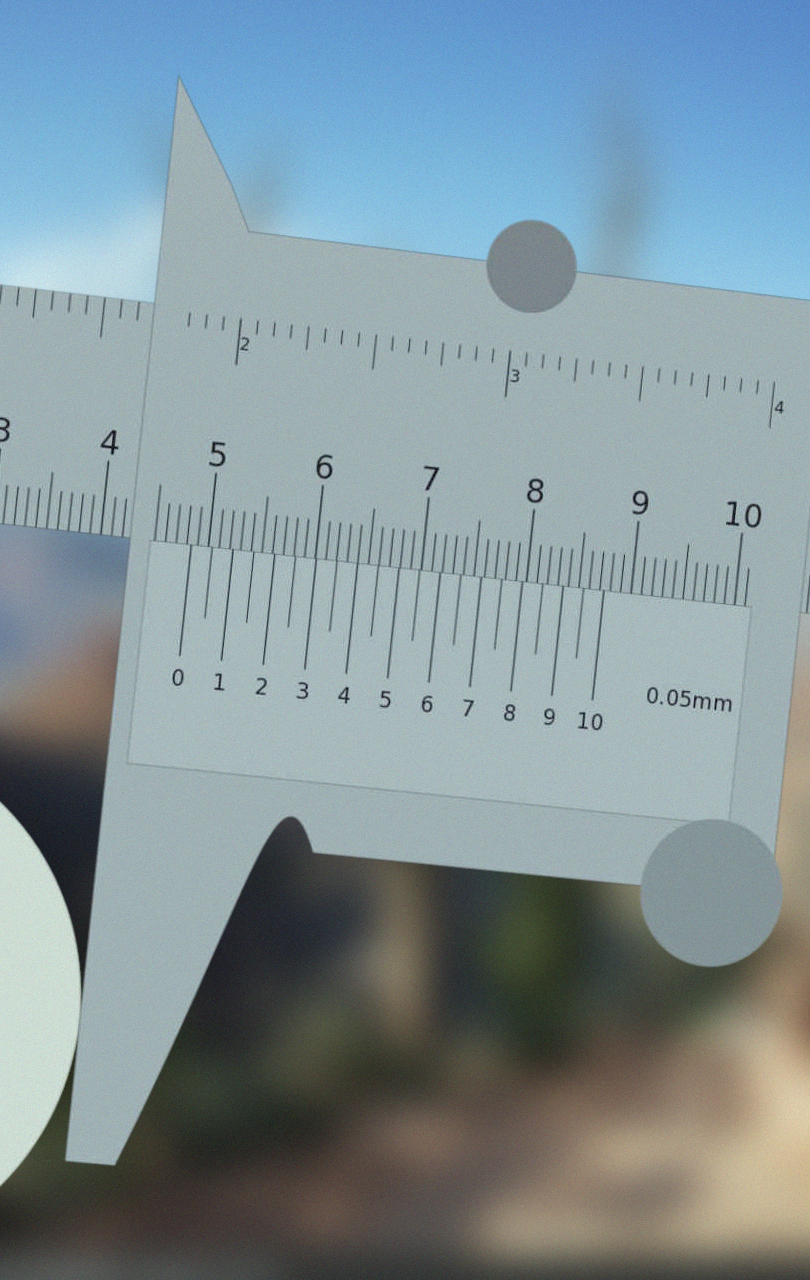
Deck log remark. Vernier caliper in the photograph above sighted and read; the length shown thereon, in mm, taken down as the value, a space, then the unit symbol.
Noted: 48.4 mm
